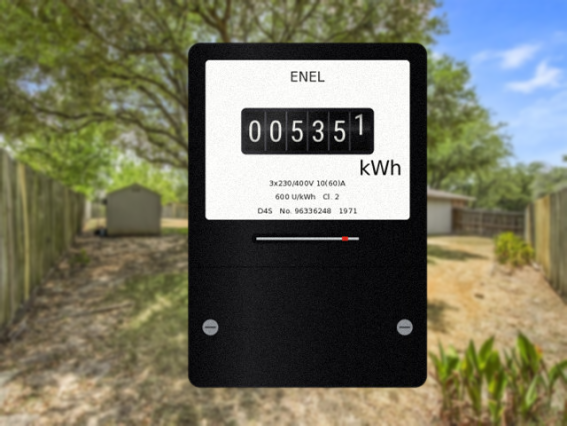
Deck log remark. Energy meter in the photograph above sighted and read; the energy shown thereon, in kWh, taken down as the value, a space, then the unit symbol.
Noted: 5351 kWh
